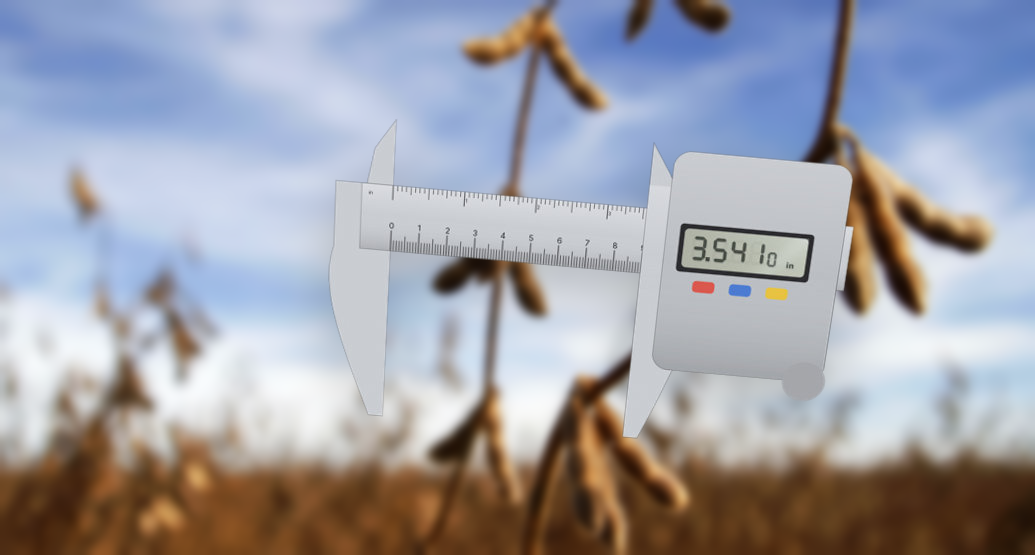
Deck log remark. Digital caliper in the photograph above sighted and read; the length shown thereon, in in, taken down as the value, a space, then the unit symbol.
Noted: 3.5410 in
